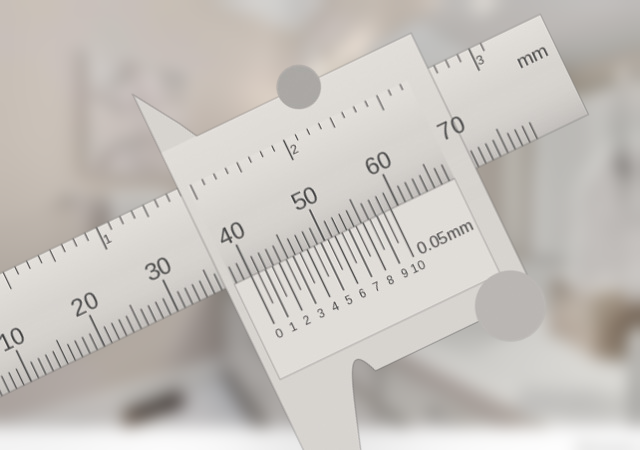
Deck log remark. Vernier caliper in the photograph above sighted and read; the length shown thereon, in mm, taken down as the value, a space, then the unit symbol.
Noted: 40.0 mm
